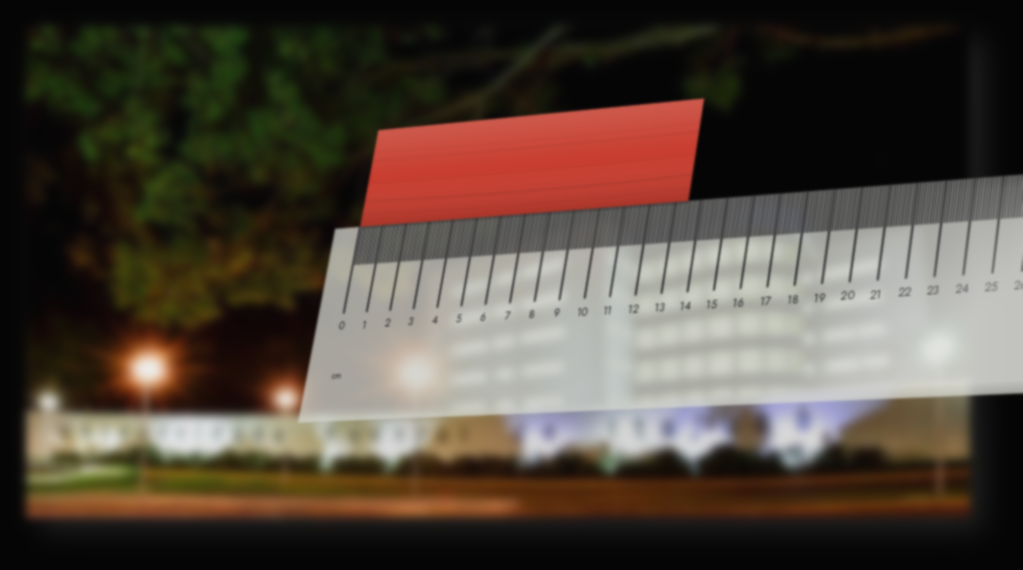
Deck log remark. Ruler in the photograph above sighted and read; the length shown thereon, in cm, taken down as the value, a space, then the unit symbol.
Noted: 13.5 cm
